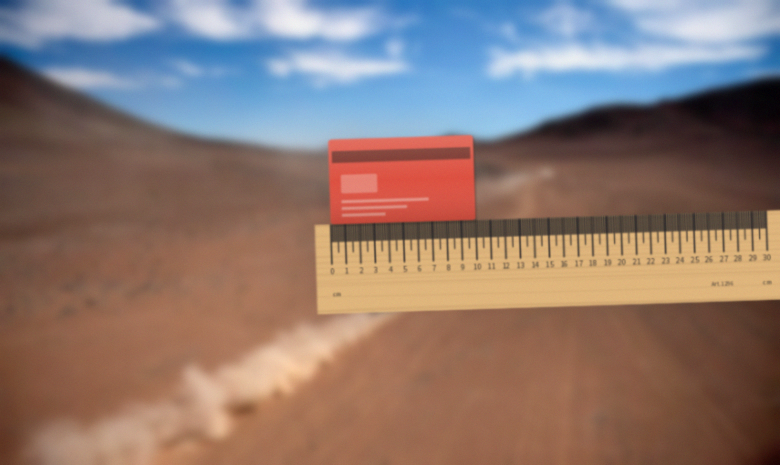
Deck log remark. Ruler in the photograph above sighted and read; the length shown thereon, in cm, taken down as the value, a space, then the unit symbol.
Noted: 10 cm
